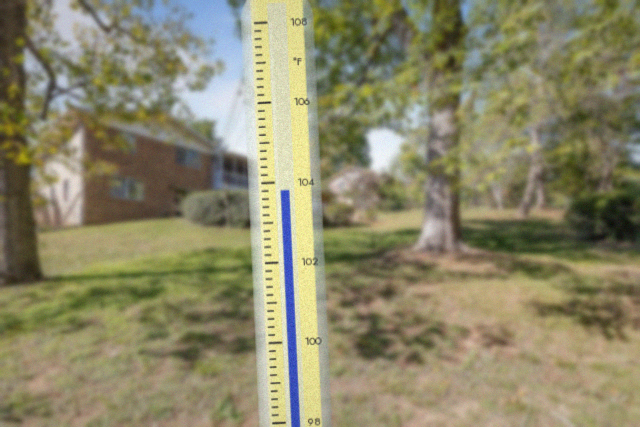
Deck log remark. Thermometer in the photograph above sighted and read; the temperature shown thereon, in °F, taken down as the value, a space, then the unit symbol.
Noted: 103.8 °F
